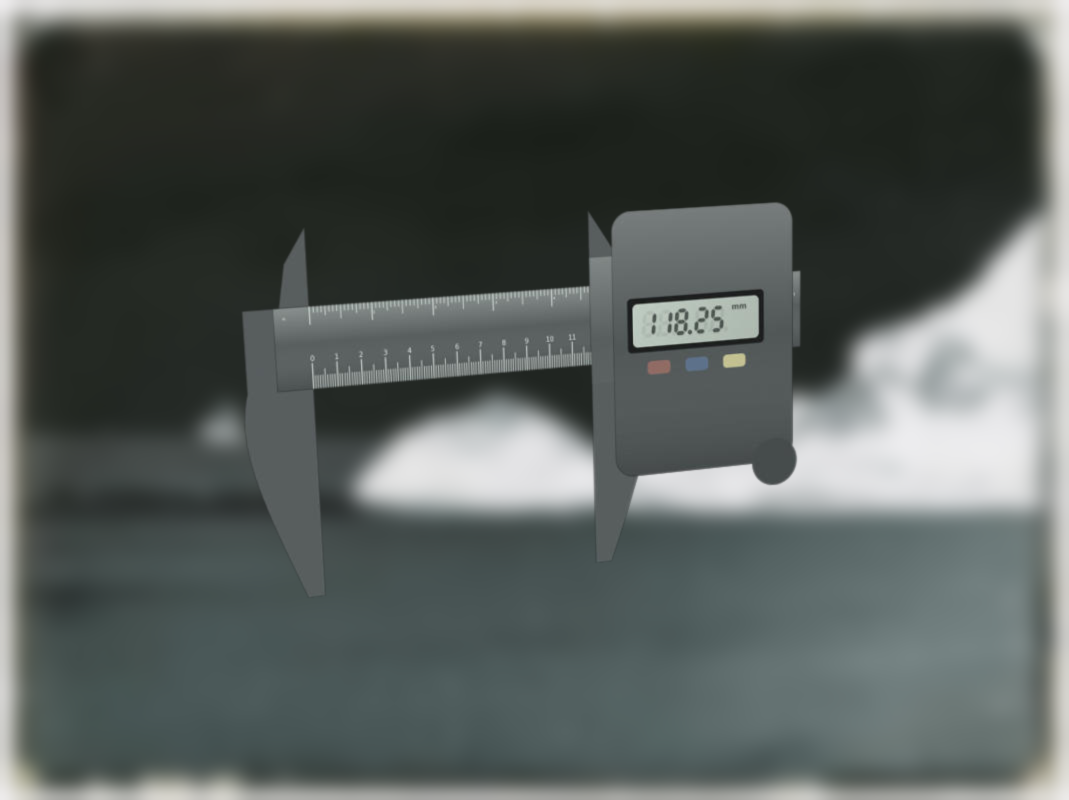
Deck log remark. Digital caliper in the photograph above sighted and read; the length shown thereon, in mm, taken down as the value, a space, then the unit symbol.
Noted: 118.25 mm
